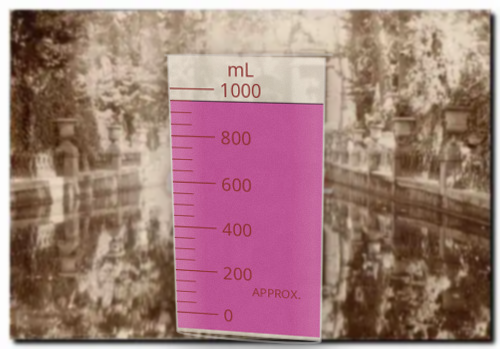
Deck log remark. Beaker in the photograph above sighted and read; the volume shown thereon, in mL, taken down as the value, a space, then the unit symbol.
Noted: 950 mL
